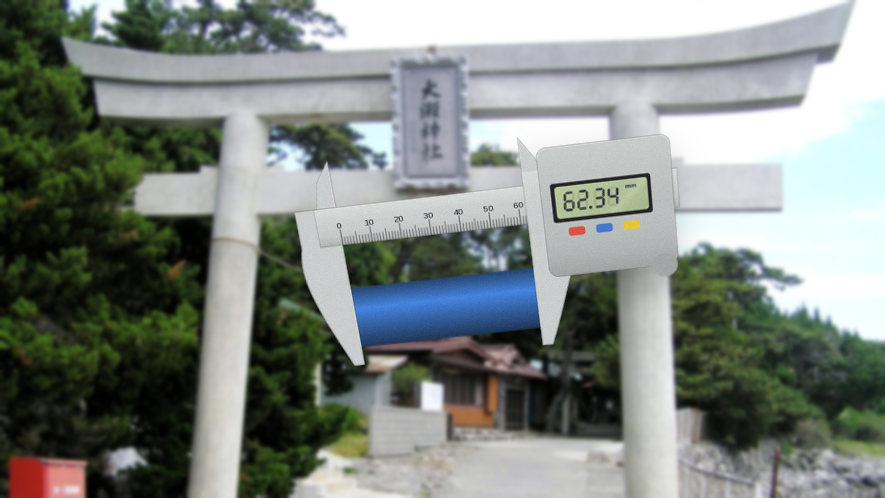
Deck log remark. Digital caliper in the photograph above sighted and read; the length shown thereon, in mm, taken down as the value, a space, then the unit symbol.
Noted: 62.34 mm
